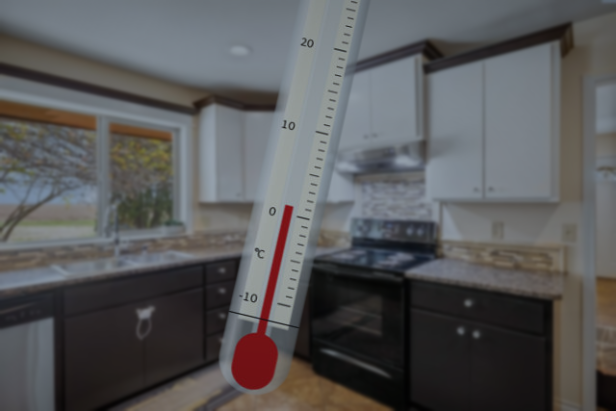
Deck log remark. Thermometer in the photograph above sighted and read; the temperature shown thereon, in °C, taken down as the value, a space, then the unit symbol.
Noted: 1 °C
